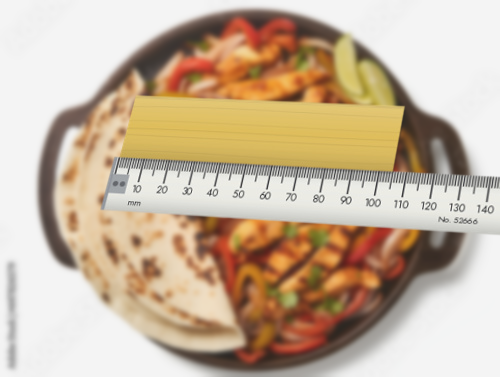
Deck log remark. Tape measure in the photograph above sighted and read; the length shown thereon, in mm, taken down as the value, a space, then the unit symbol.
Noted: 105 mm
